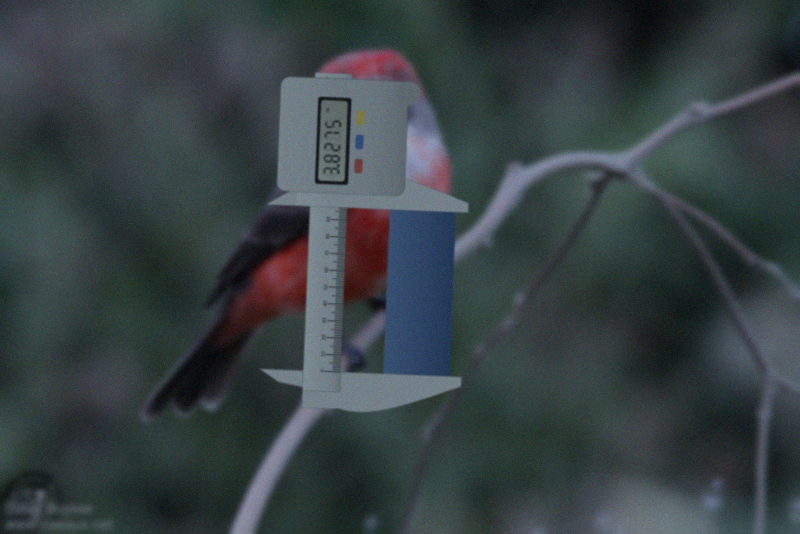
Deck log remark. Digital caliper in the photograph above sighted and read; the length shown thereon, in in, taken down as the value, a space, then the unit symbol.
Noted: 3.8275 in
